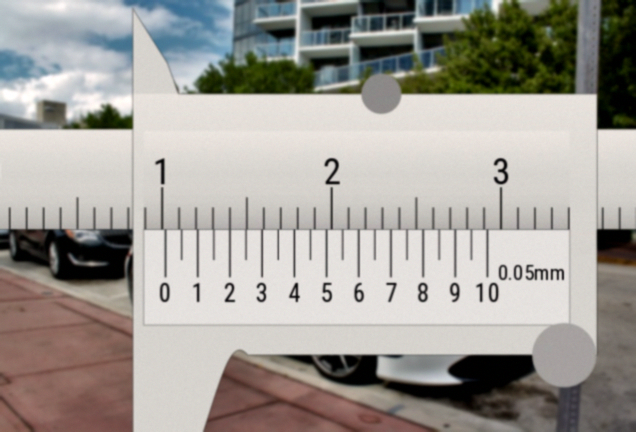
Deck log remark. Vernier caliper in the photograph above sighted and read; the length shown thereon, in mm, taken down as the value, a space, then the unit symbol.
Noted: 10.2 mm
